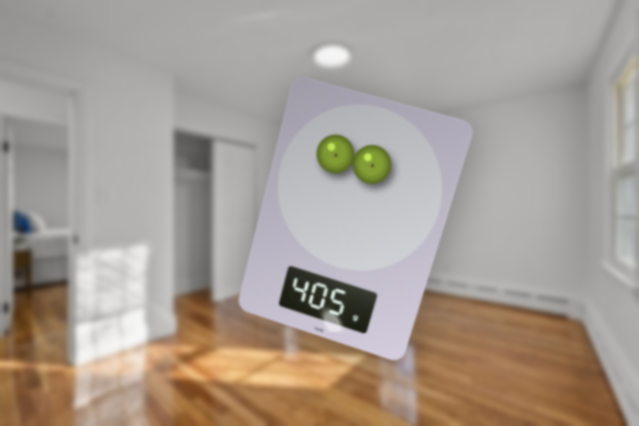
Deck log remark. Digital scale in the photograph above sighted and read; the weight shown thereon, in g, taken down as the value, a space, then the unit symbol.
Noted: 405 g
